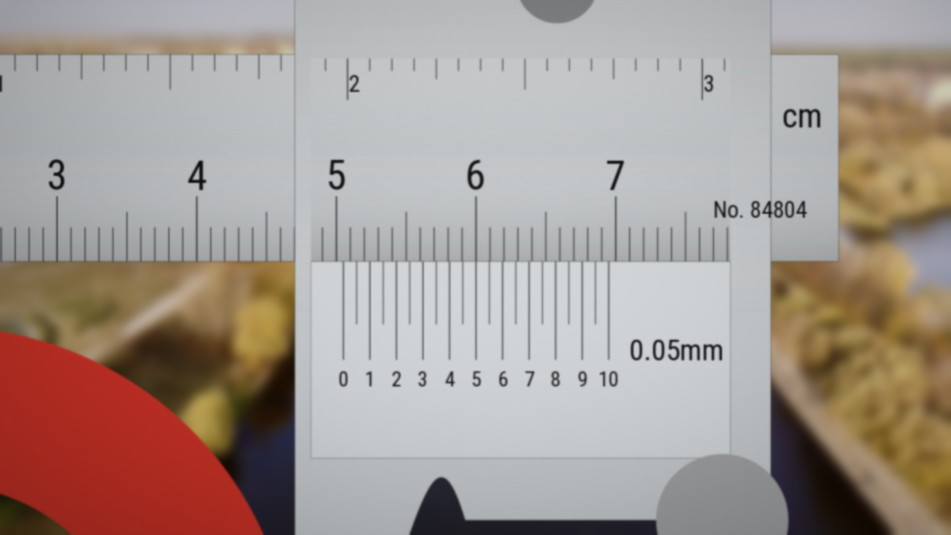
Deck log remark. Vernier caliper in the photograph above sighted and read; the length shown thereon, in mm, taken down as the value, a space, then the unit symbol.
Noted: 50.5 mm
